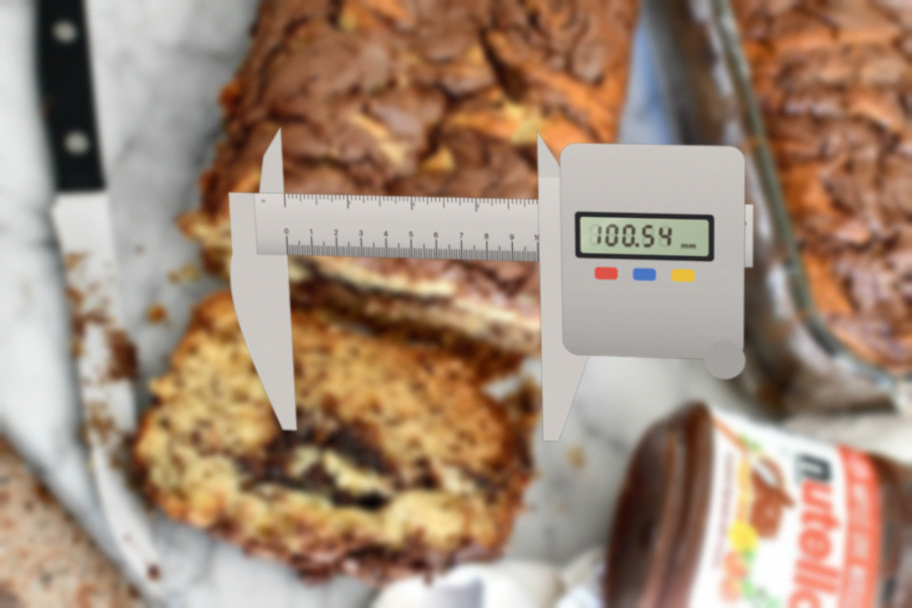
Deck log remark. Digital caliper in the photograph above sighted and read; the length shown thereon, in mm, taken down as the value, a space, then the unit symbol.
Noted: 100.54 mm
